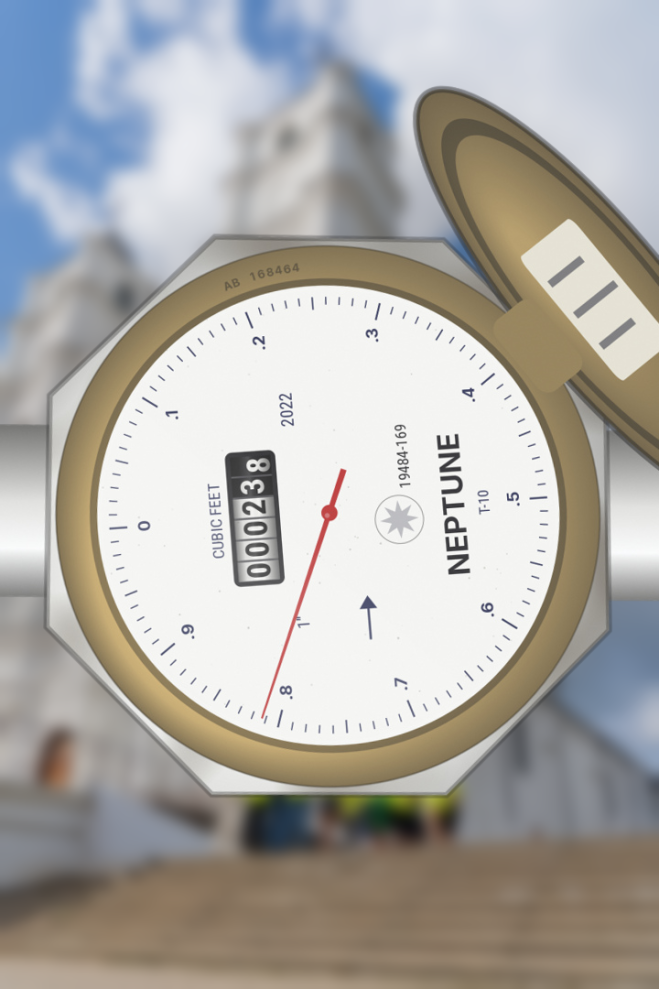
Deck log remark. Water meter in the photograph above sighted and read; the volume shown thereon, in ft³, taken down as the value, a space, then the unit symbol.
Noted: 237.81 ft³
